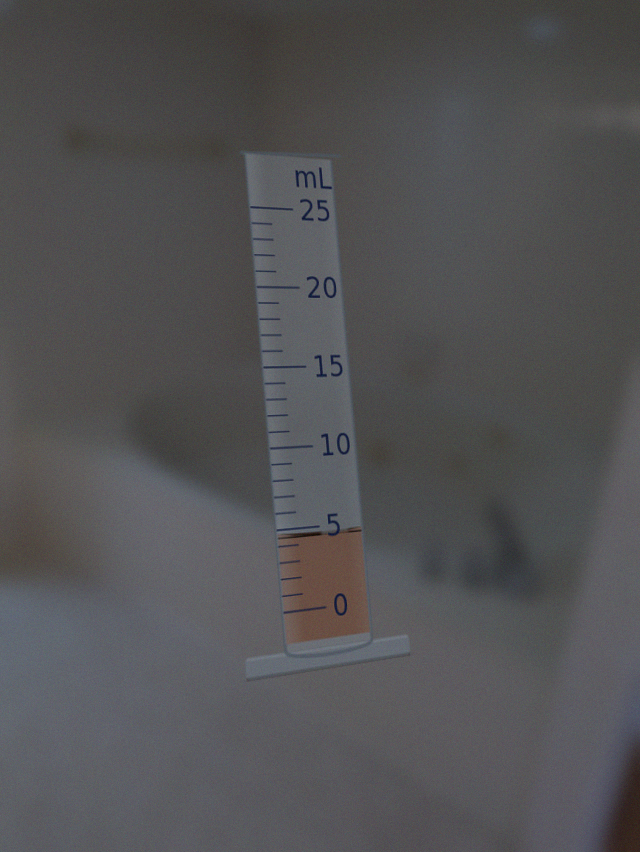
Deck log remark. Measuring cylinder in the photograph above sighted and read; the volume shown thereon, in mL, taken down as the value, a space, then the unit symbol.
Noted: 4.5 mL
